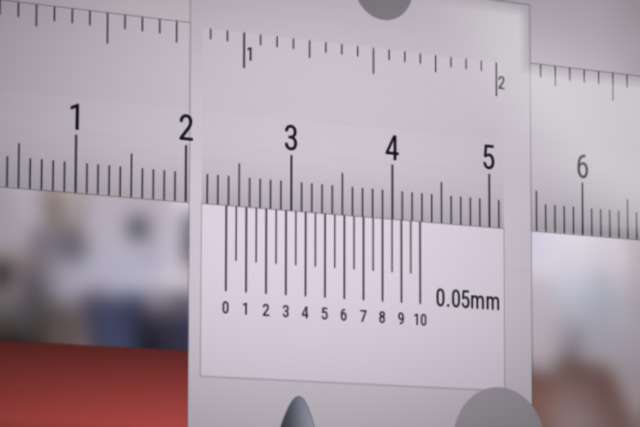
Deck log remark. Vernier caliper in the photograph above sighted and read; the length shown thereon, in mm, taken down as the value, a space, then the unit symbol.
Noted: 23.8 mm
